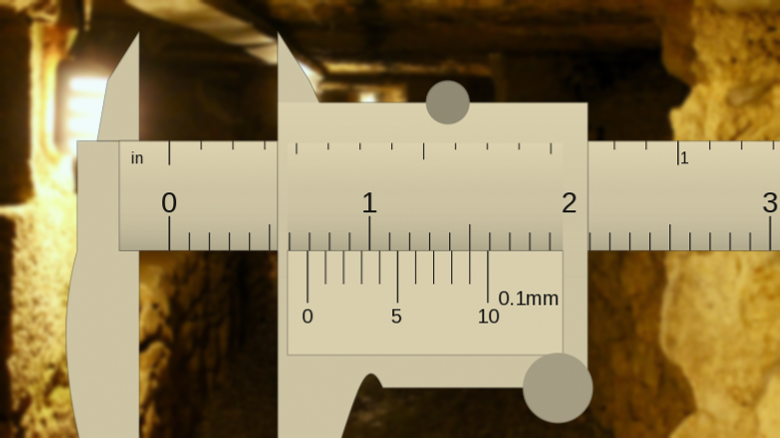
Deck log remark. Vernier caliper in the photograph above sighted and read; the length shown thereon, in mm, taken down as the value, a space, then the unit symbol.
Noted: 6.9 mm
